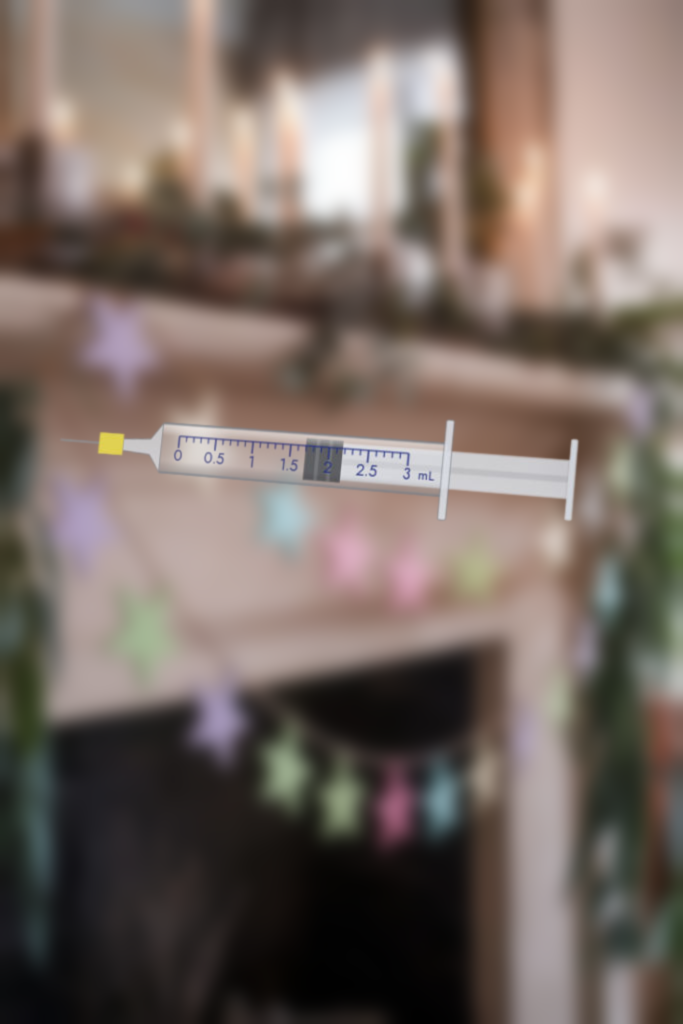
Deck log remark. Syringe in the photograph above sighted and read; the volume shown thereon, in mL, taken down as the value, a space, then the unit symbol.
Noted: 1.7 mL
